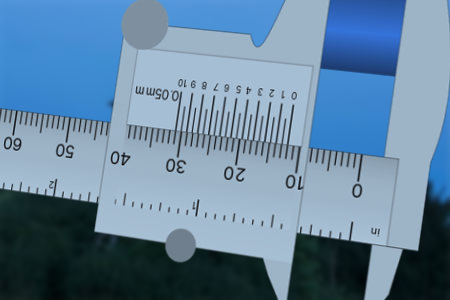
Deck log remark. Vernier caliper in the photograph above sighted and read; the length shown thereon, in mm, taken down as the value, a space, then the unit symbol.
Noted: 12.0 mm
